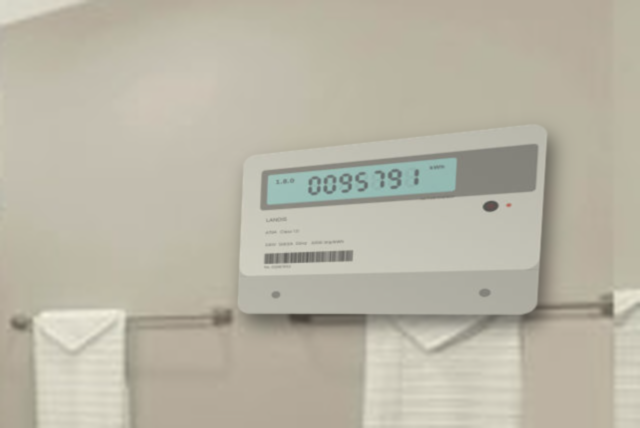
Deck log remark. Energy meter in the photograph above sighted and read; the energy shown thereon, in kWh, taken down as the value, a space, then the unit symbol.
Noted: 95791 kWh
